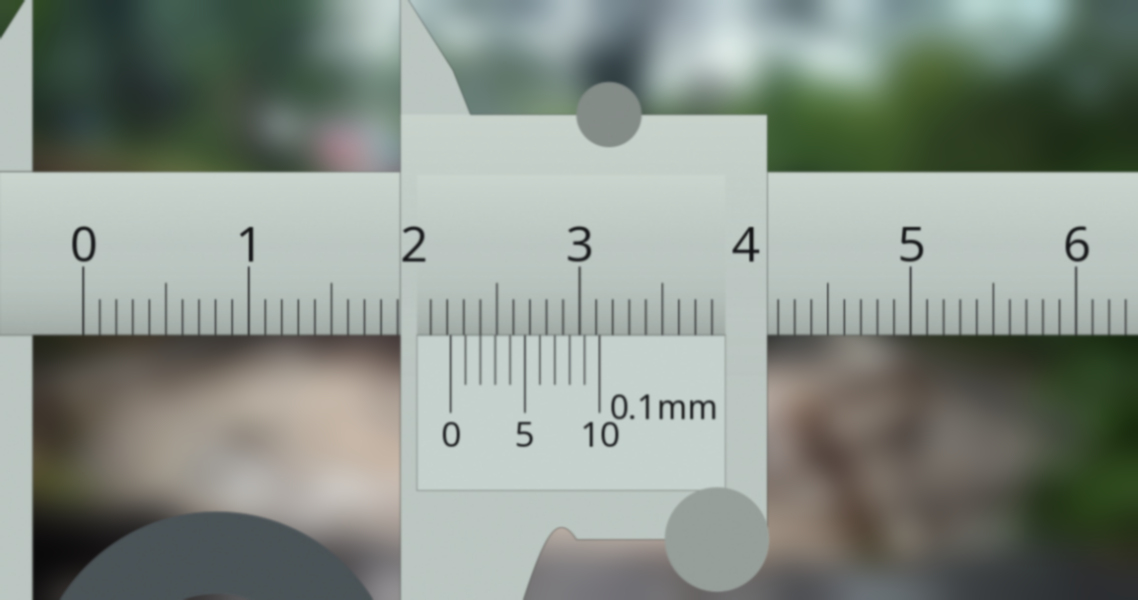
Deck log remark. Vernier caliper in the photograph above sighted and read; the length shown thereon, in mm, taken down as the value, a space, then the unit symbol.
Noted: 22.2 mm
